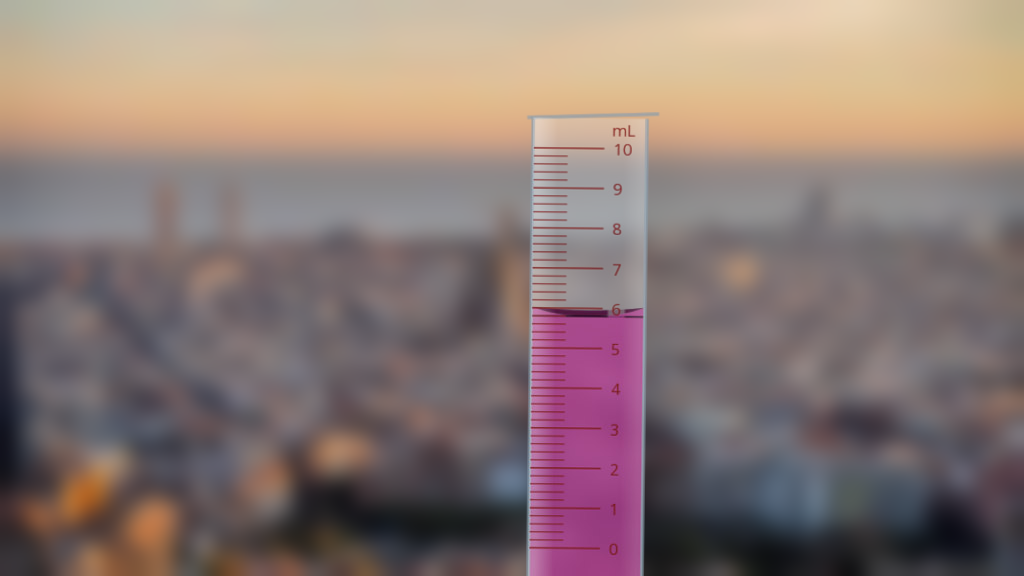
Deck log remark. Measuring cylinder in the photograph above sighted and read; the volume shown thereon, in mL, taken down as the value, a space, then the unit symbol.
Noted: 5.8 mL
